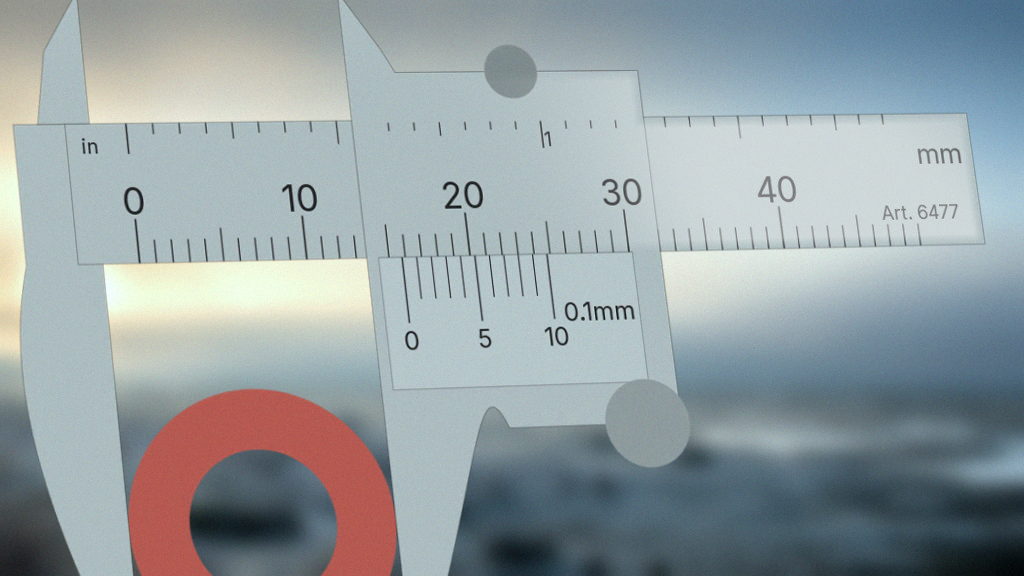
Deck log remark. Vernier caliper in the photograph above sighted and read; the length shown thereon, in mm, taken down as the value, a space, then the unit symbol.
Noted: 15.8 mm
